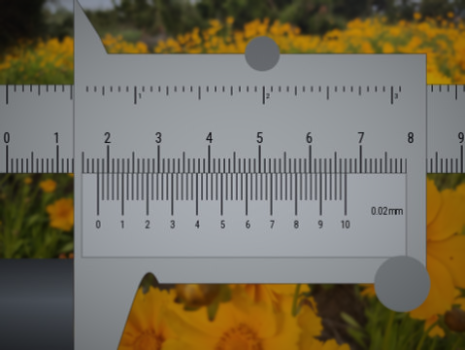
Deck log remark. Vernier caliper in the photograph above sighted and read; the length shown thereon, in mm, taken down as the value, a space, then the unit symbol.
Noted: 18.0 mm
